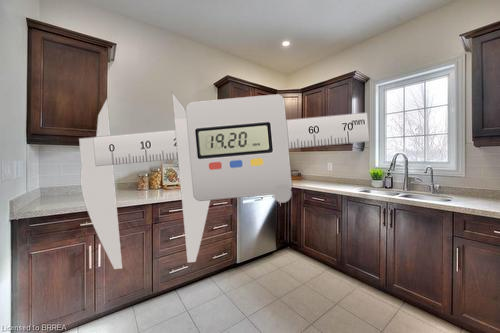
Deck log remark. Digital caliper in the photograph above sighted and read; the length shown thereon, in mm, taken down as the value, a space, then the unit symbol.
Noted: 19.20 mm
